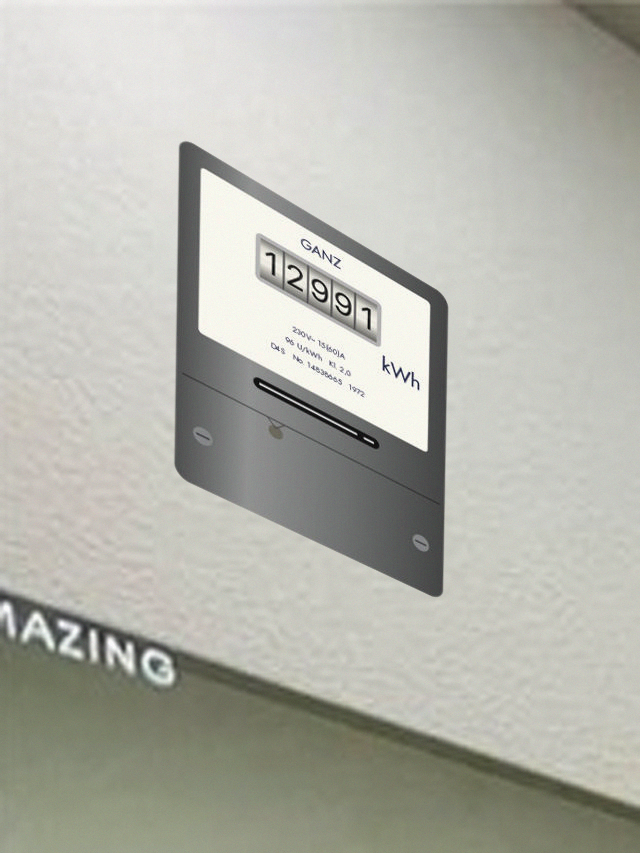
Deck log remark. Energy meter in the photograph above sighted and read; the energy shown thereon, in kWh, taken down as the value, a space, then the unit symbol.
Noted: 12991 kWh
